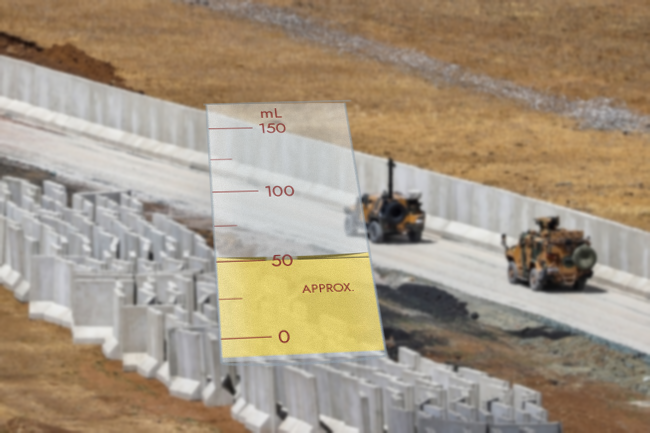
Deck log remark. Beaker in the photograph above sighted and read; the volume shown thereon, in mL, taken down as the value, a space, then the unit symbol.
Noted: 50 mL
